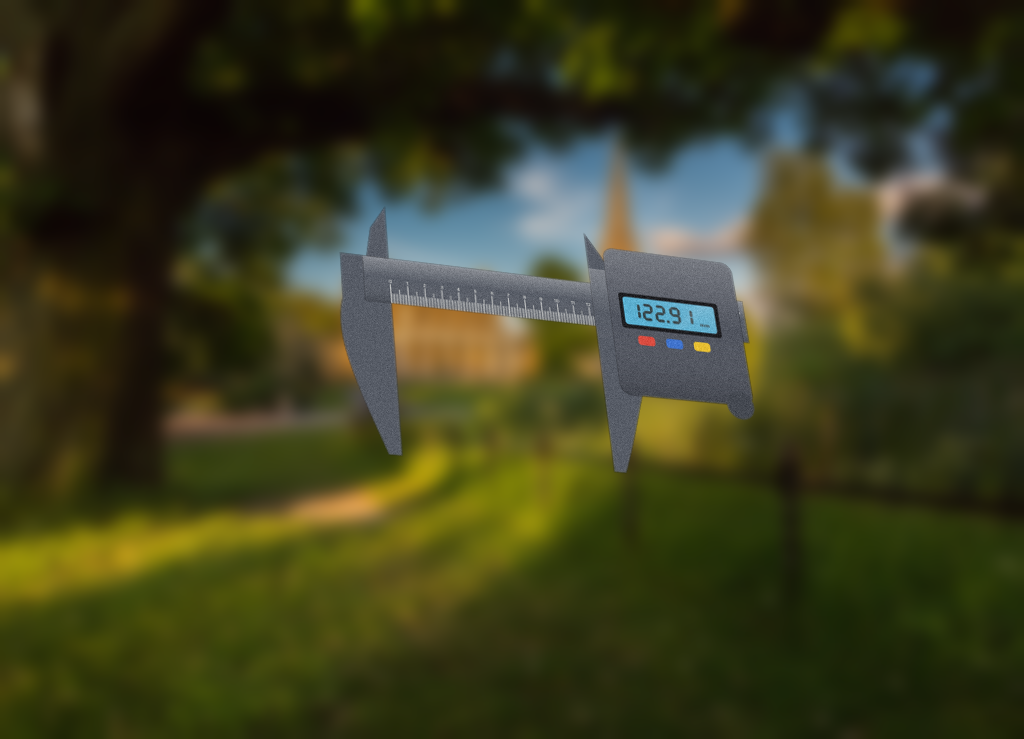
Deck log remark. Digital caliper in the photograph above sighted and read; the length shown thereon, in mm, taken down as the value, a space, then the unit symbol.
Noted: 122.91 mm
